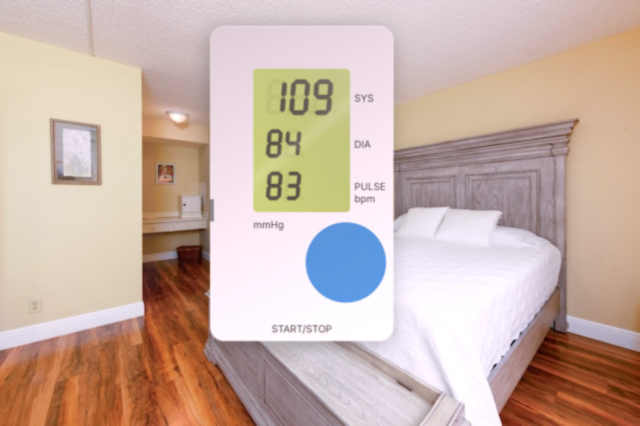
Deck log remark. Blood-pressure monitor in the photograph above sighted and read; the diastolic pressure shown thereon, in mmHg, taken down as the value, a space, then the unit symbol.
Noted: 84 mmHg
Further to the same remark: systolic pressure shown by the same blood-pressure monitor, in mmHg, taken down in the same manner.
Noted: 109 mmHg
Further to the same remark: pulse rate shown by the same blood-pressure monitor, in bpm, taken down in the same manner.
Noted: 83 bpm
